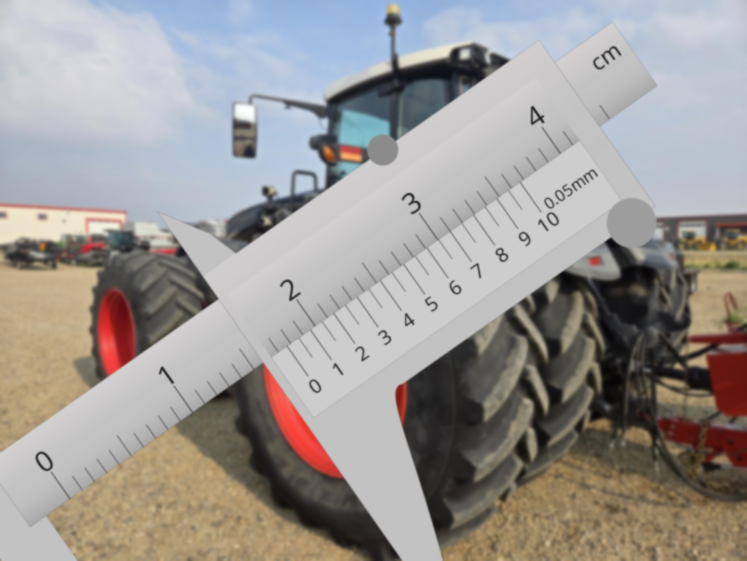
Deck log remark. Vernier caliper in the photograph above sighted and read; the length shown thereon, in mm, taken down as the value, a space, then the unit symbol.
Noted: 17.7 mm
